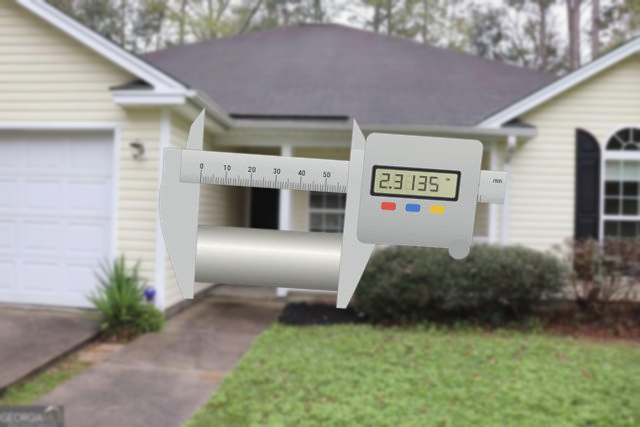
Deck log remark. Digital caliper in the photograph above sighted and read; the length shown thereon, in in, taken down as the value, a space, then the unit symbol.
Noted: 2.3135 in
